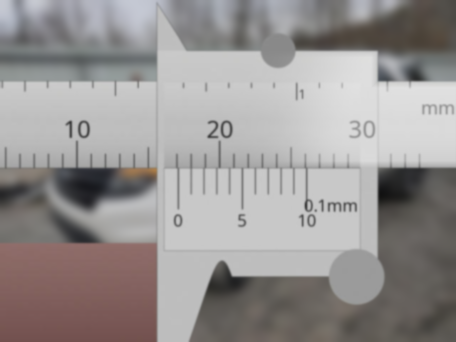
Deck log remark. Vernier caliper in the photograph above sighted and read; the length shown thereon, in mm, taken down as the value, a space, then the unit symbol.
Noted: 17.1 mm
